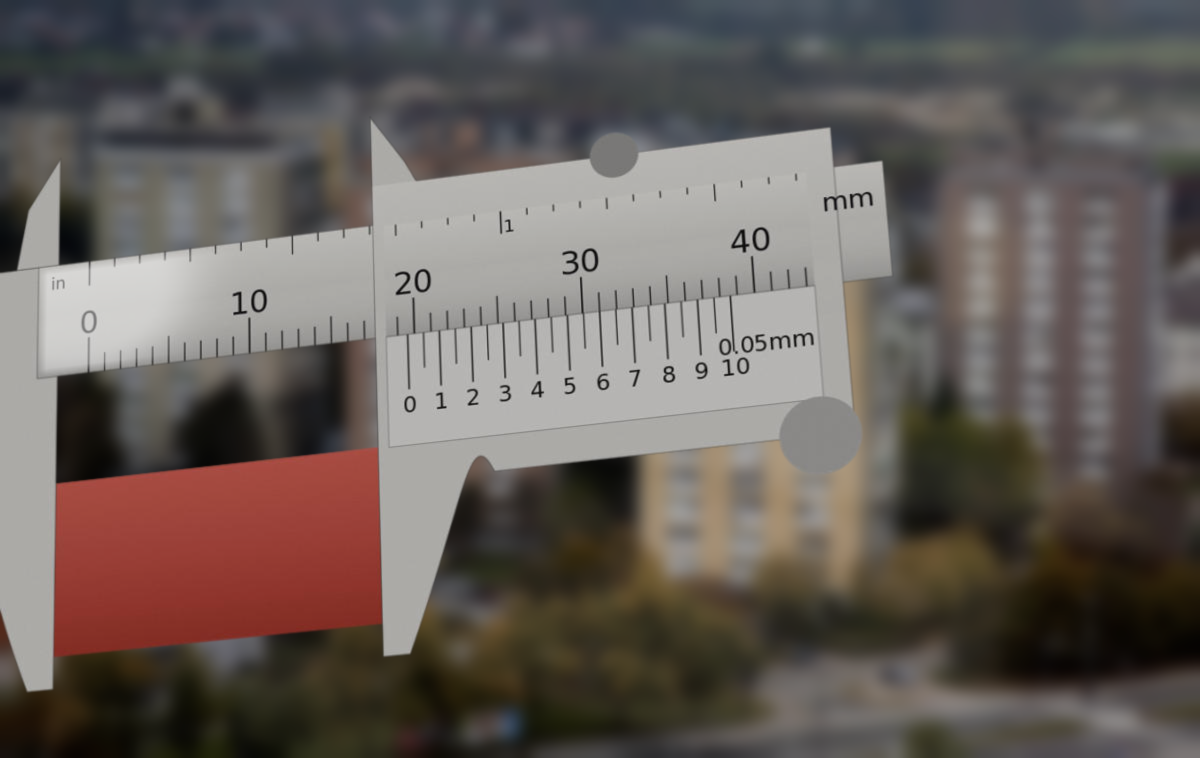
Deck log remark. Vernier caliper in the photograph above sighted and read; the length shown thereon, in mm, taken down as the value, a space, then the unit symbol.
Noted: 19.6 mm
